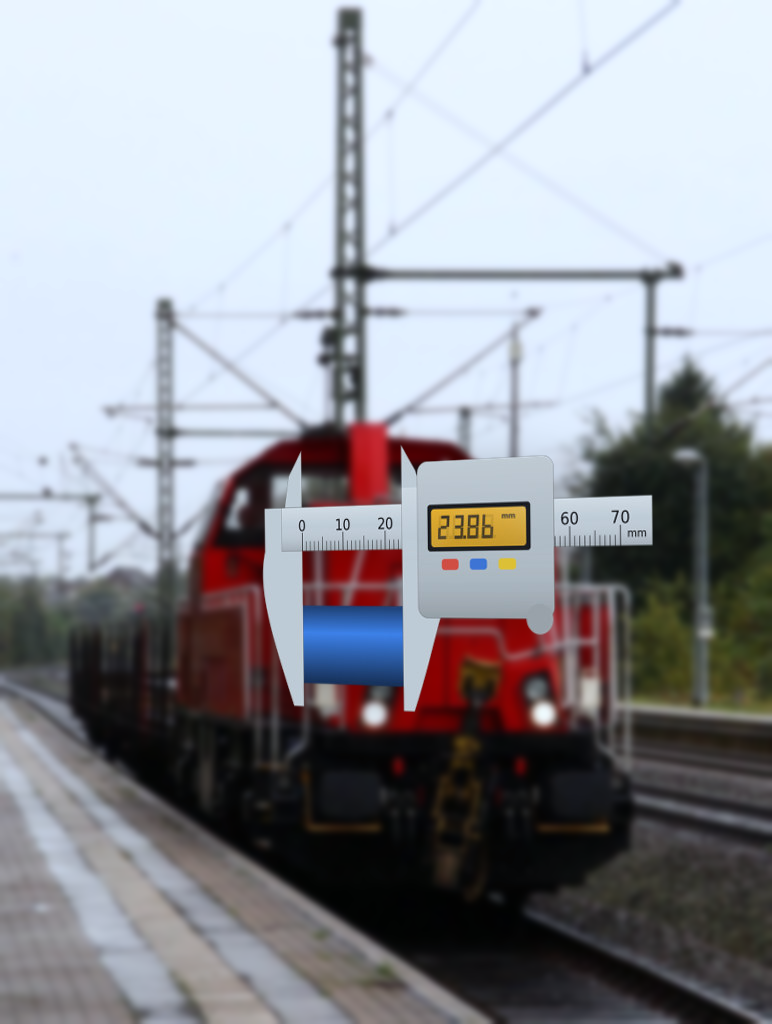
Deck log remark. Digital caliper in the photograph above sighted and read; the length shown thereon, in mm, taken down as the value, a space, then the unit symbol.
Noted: 23.86 mm
